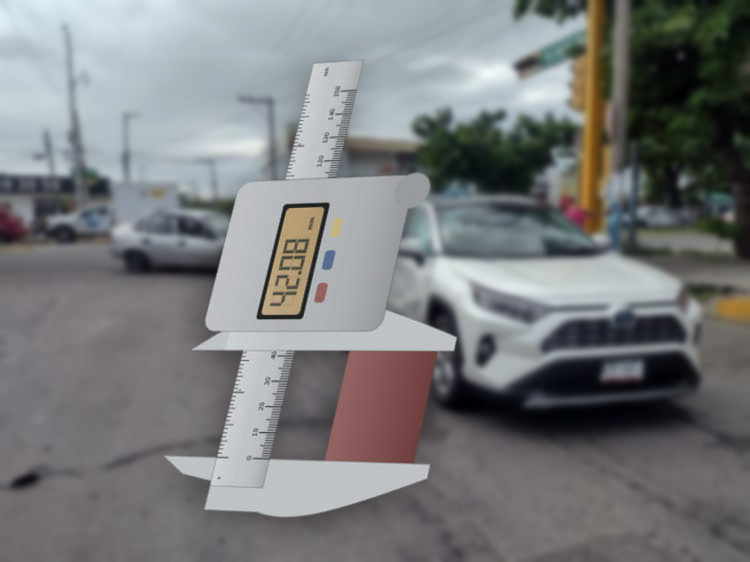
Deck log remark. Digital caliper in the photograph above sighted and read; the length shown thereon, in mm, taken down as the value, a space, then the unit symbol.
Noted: 42.08 mm
